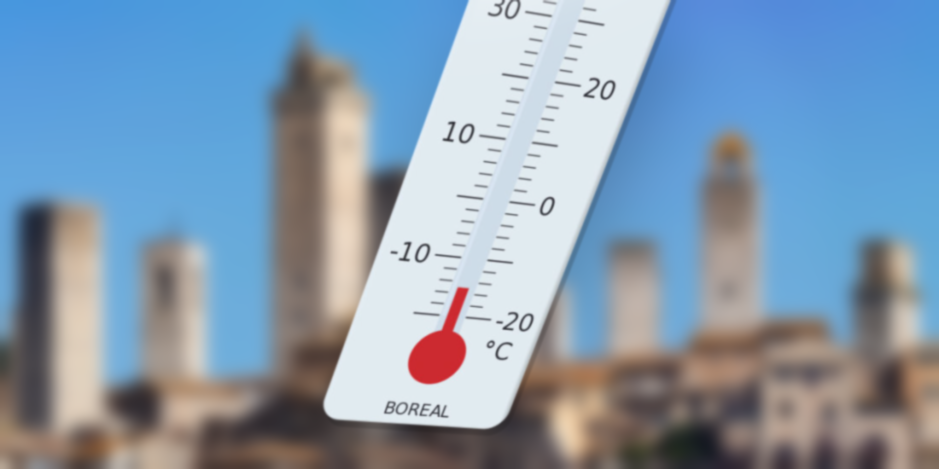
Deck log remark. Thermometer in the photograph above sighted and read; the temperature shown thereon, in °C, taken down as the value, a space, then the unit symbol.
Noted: -15 °C
